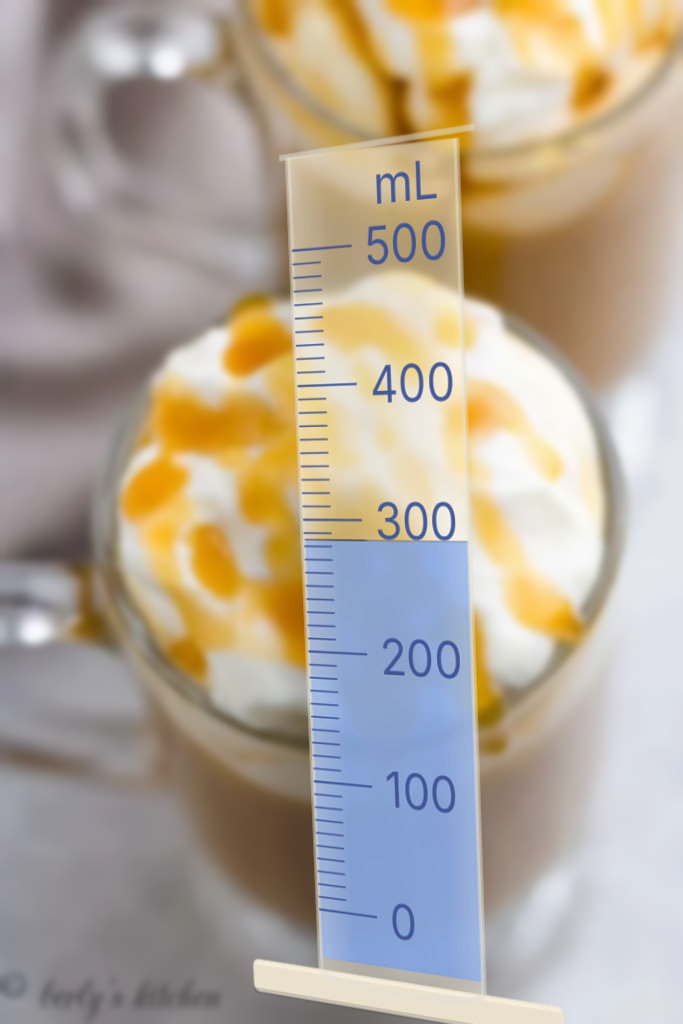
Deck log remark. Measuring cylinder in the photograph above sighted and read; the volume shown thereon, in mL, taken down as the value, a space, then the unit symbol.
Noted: 285 mL
